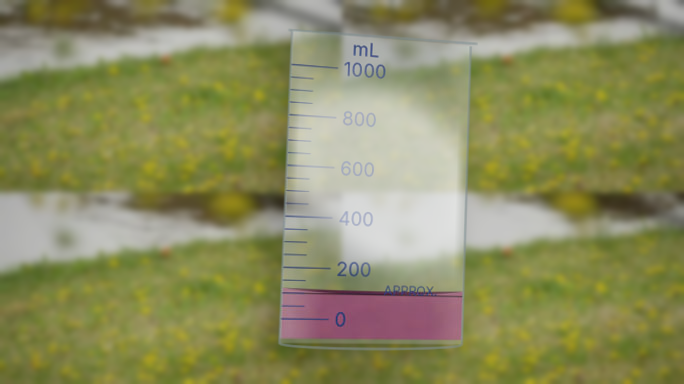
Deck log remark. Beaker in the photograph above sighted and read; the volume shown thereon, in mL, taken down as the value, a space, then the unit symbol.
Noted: 100 mL
